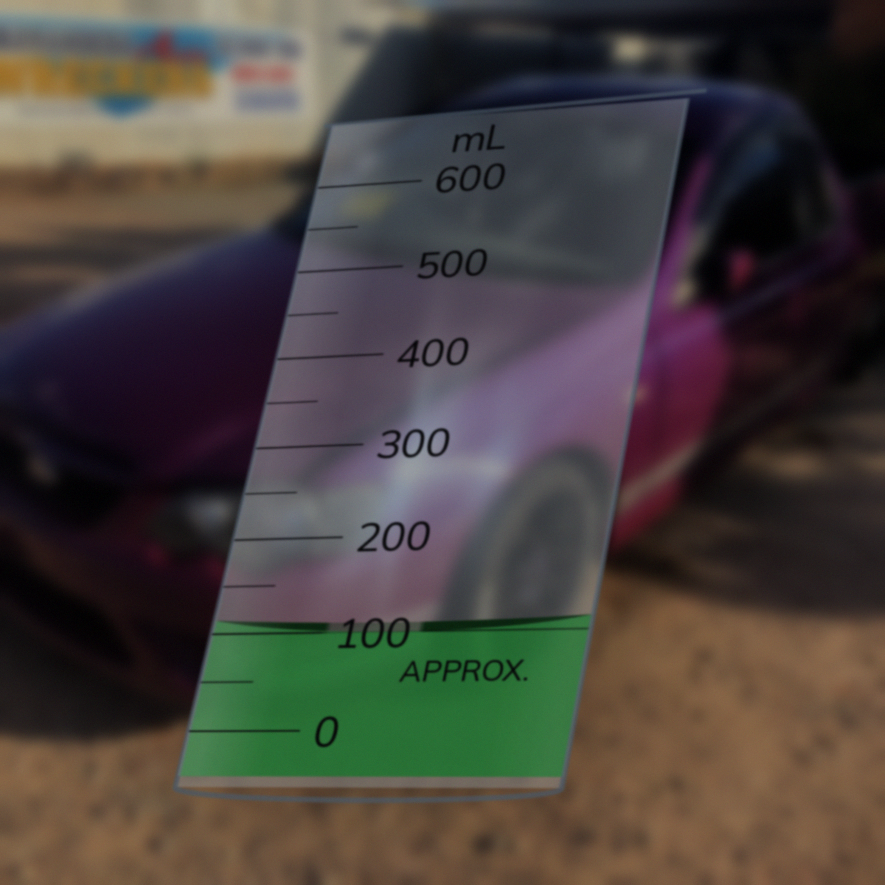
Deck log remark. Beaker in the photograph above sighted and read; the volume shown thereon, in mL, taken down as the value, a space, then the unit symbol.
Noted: 100 mL
